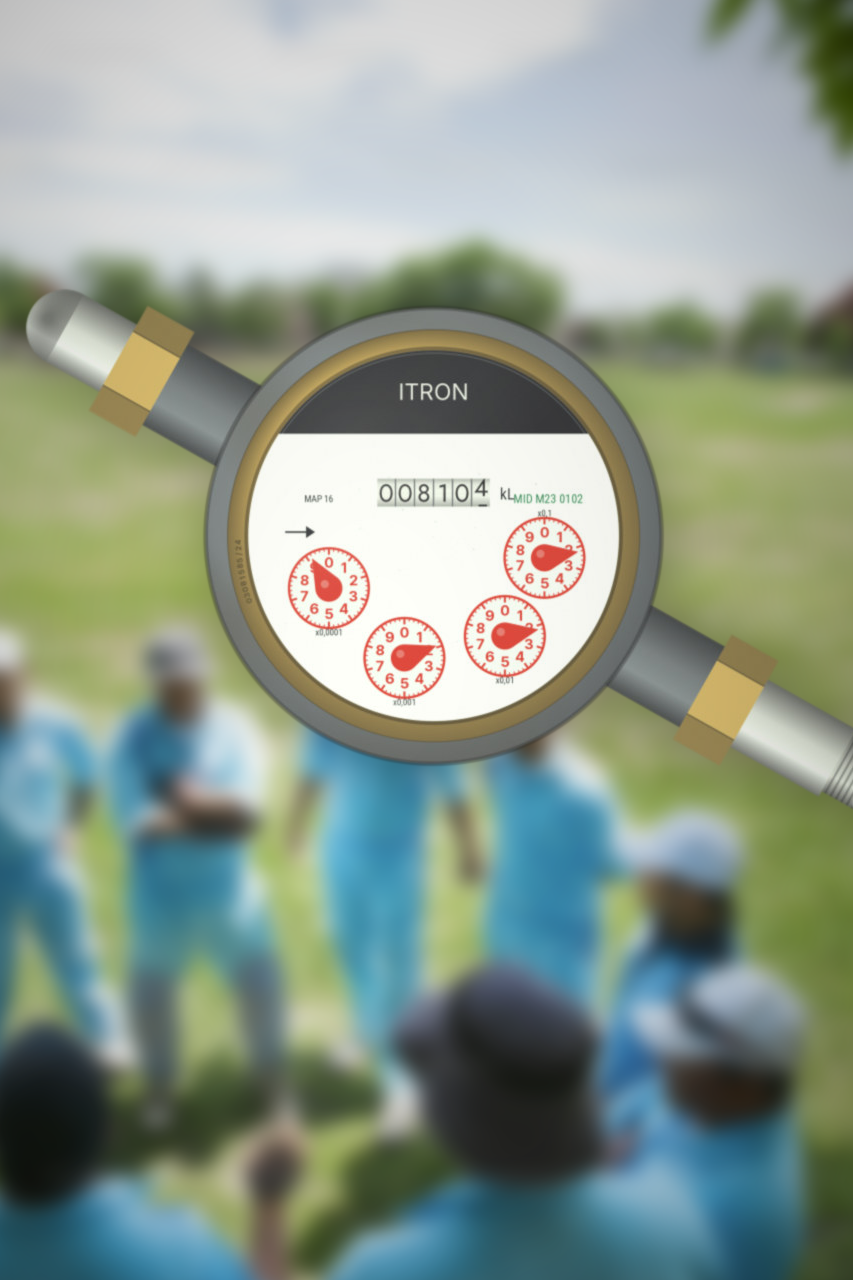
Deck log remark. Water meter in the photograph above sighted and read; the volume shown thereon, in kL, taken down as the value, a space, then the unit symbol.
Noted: 8104.2219 kL
